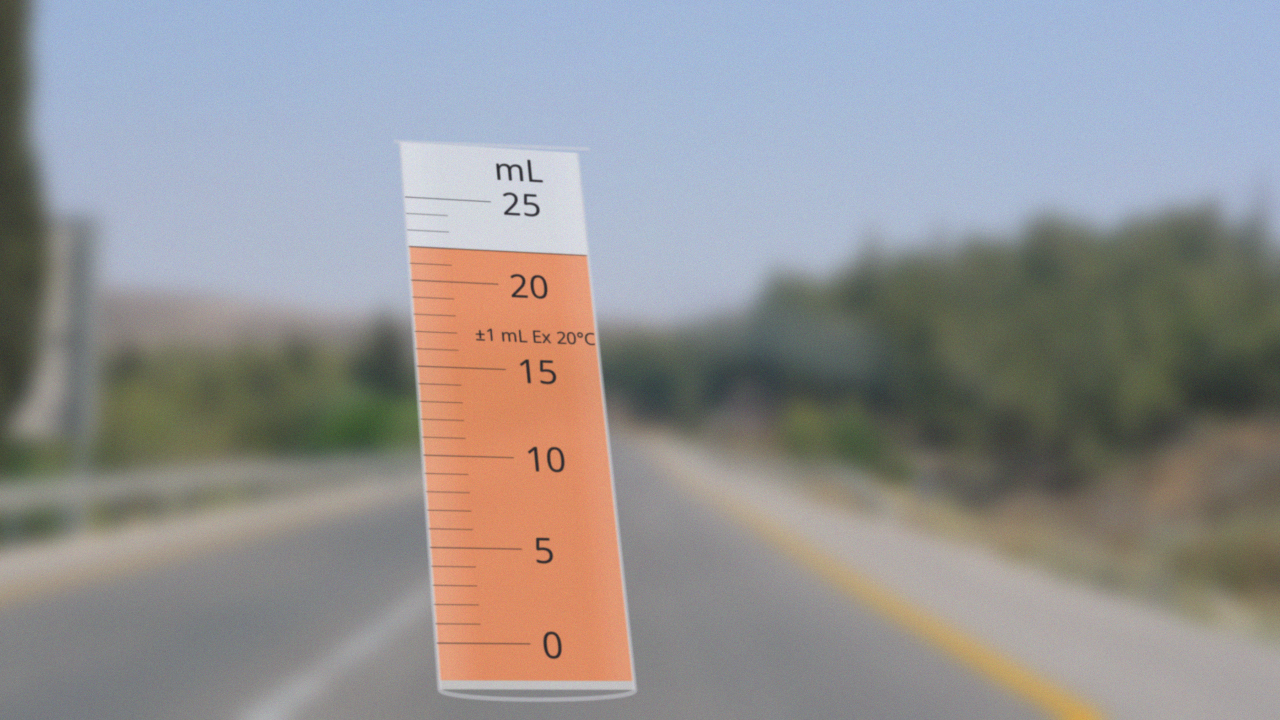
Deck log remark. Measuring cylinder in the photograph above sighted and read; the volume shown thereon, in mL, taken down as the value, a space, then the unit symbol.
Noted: 22 mL
